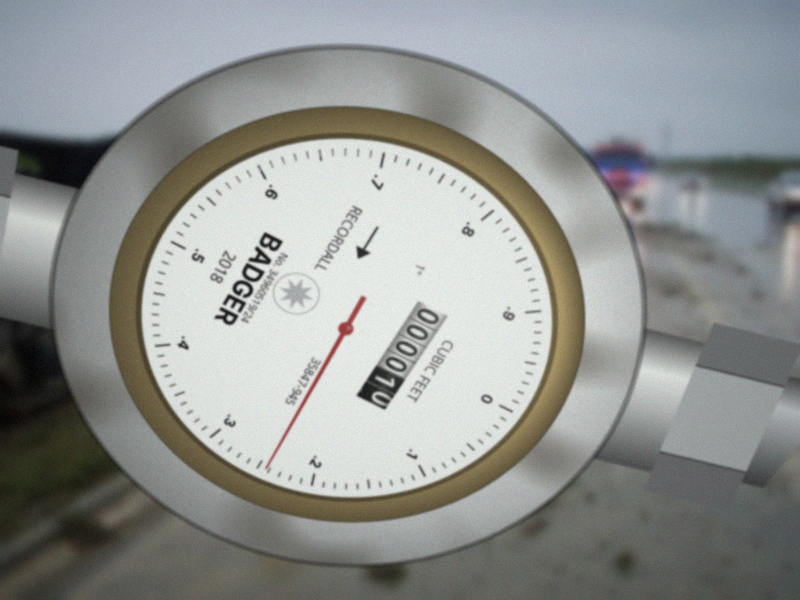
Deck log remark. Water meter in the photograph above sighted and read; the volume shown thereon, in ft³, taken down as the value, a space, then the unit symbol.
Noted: 10.24 ft³
